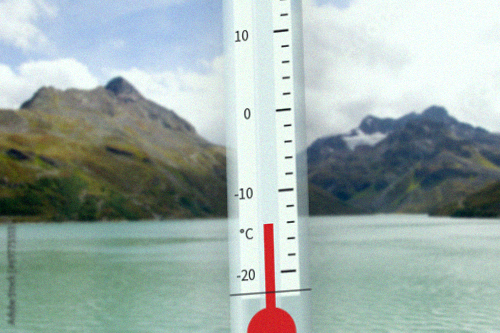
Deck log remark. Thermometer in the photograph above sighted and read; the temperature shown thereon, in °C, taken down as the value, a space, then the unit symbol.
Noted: -14 °C
